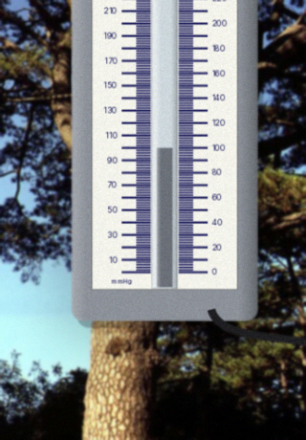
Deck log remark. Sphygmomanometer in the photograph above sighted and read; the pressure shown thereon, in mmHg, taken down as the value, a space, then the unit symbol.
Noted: 100 mmHg
